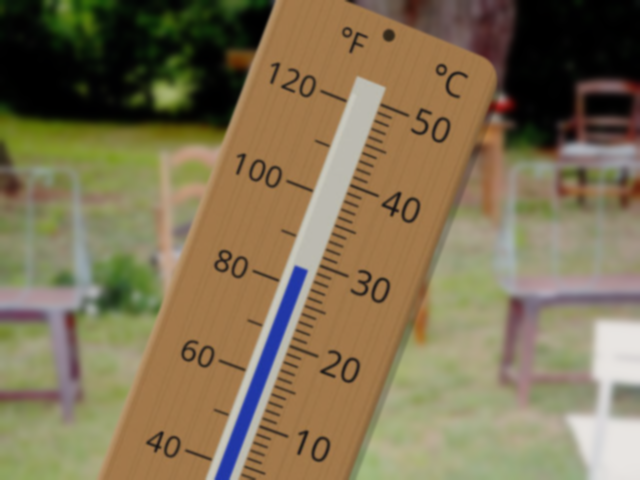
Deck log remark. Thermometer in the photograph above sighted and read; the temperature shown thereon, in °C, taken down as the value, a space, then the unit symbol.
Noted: 29 °C
